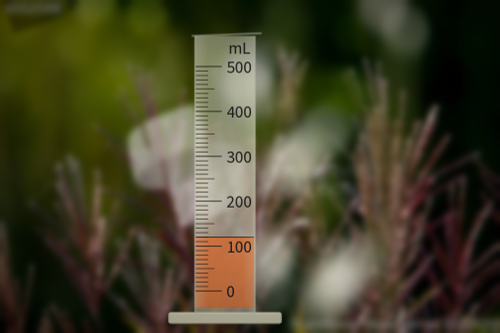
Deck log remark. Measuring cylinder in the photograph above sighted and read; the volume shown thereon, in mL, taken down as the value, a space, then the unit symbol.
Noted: 120 mL
